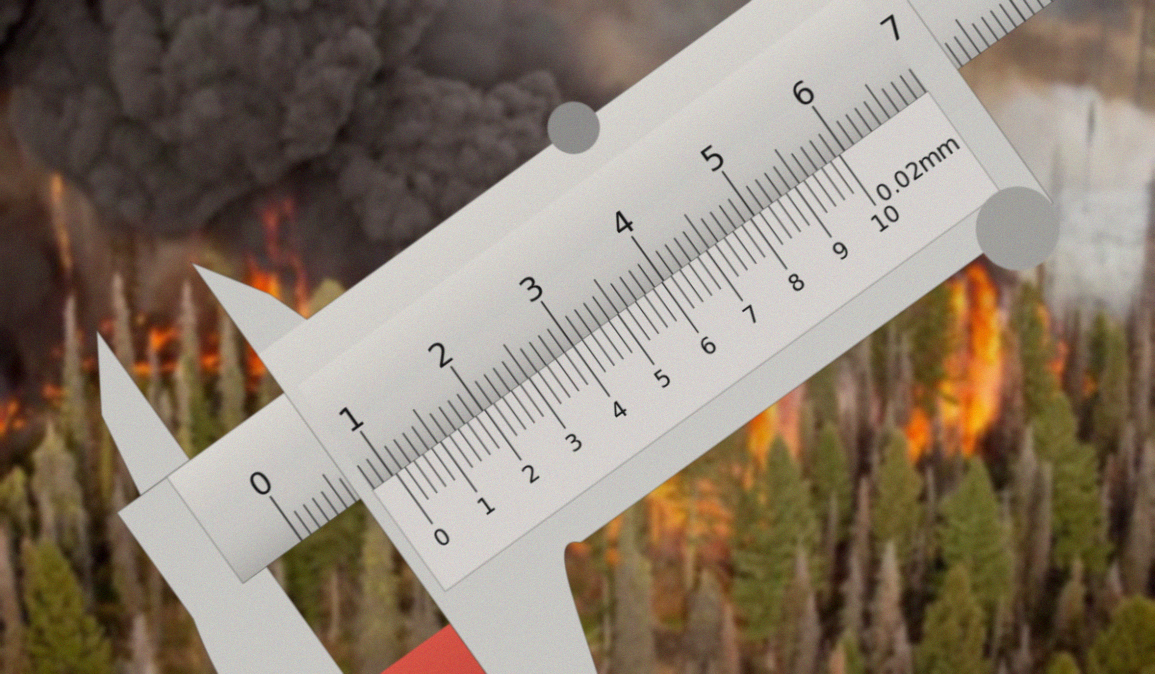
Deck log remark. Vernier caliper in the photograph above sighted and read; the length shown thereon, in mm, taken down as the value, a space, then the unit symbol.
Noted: 10.4 mm
